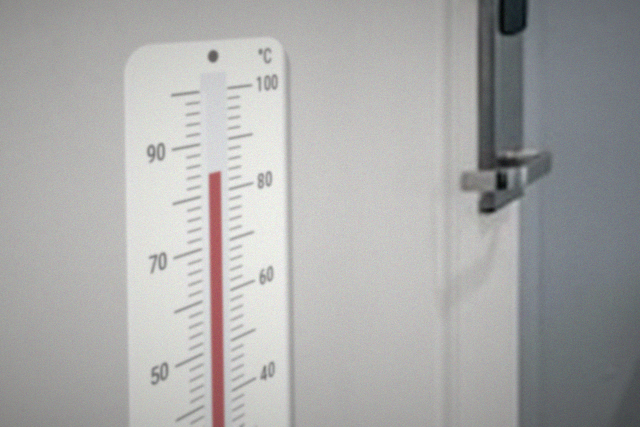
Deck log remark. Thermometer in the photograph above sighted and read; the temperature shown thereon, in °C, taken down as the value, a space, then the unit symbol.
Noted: 84 °C
